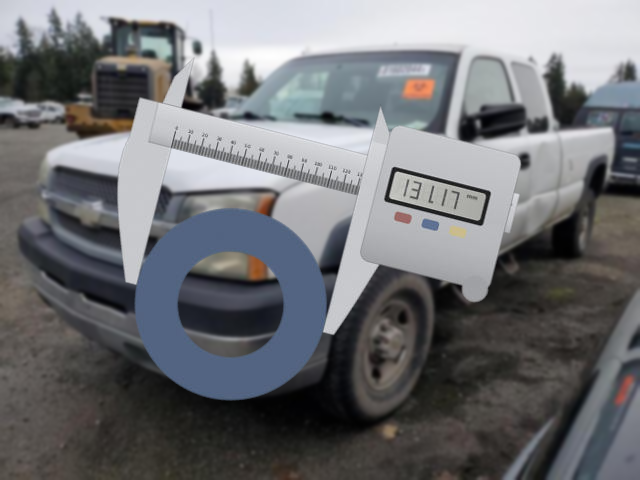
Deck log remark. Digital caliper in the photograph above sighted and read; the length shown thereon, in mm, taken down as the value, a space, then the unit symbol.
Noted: 131.17 mm
